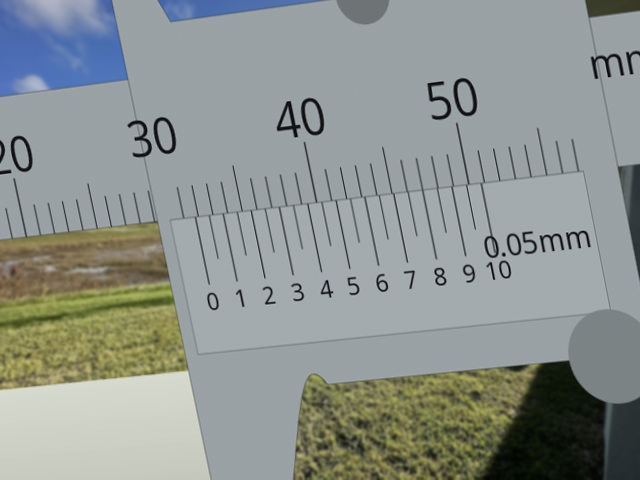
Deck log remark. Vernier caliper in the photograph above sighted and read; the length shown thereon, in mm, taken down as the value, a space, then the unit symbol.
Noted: 31.8 mm
